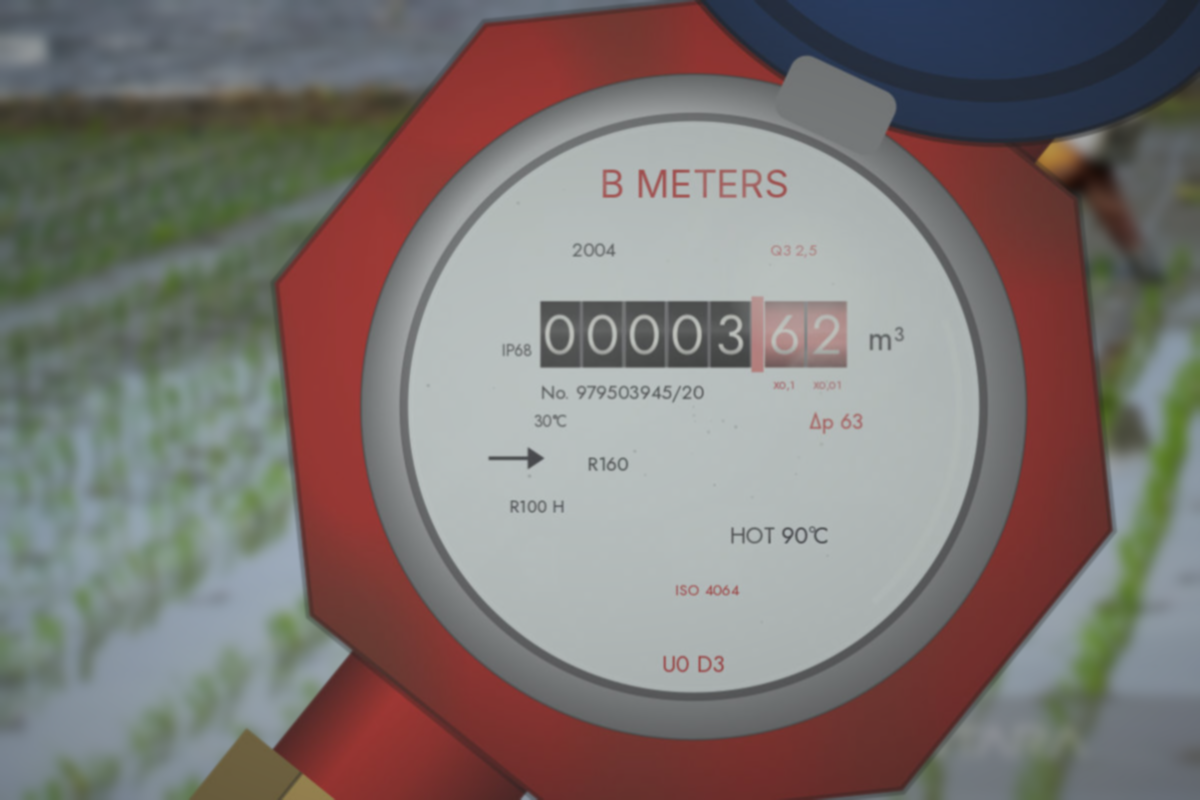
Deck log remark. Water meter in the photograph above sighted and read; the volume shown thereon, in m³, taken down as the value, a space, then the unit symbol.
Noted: 3.62 m³
